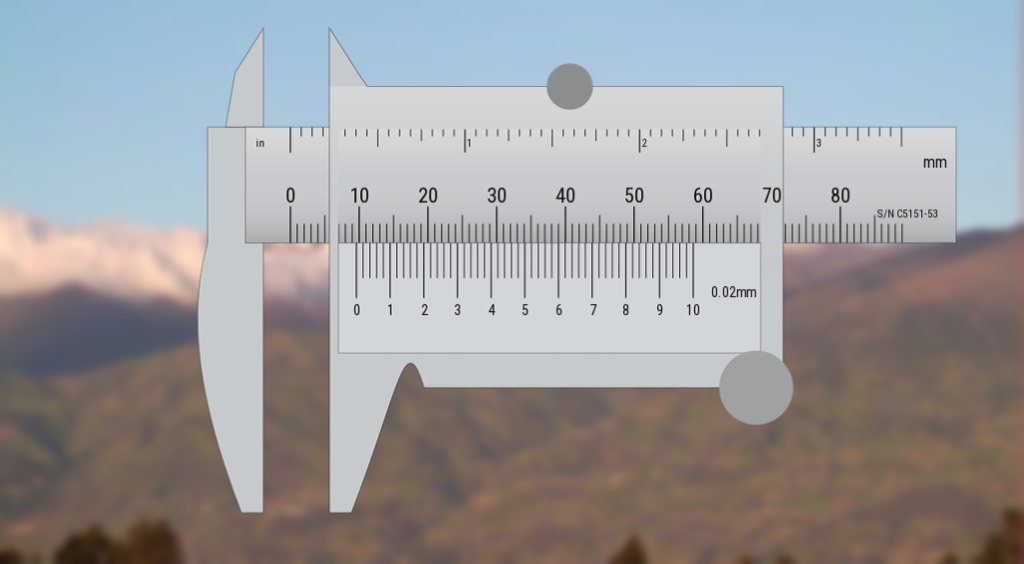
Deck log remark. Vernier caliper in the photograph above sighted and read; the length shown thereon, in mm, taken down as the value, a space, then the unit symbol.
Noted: 9.6 mm
